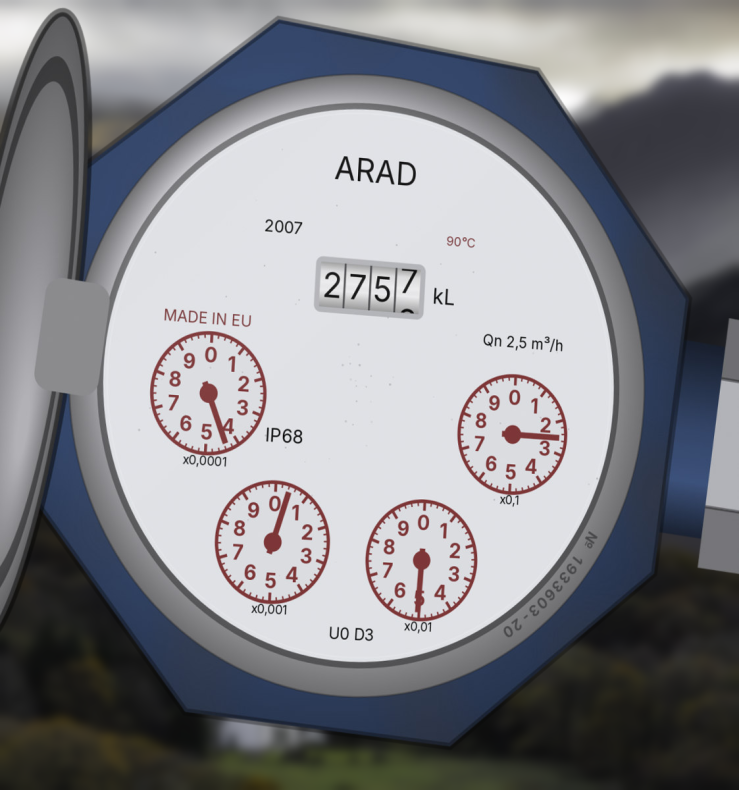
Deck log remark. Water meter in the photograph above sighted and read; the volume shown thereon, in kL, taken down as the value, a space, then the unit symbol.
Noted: 2757.2504 kL
